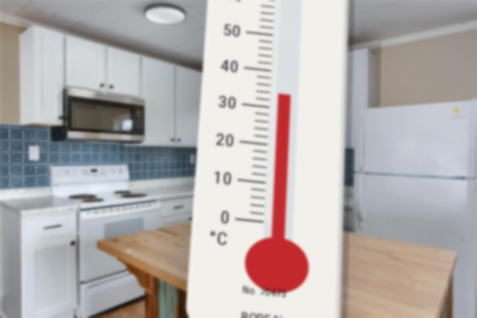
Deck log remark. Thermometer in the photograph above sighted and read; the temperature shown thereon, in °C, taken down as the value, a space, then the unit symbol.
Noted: 34 °C
